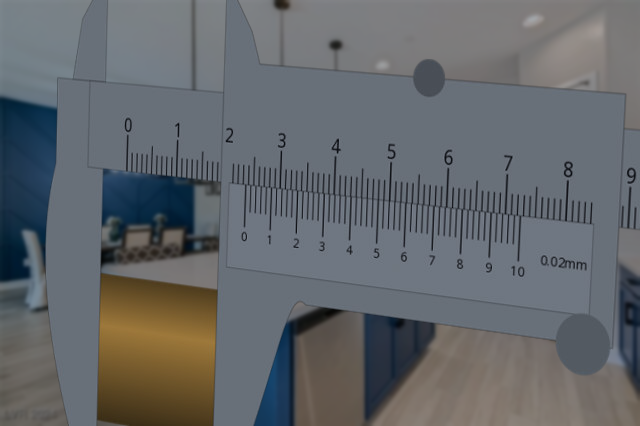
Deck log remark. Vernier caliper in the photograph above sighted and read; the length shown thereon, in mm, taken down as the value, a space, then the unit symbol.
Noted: 23.5 mm
